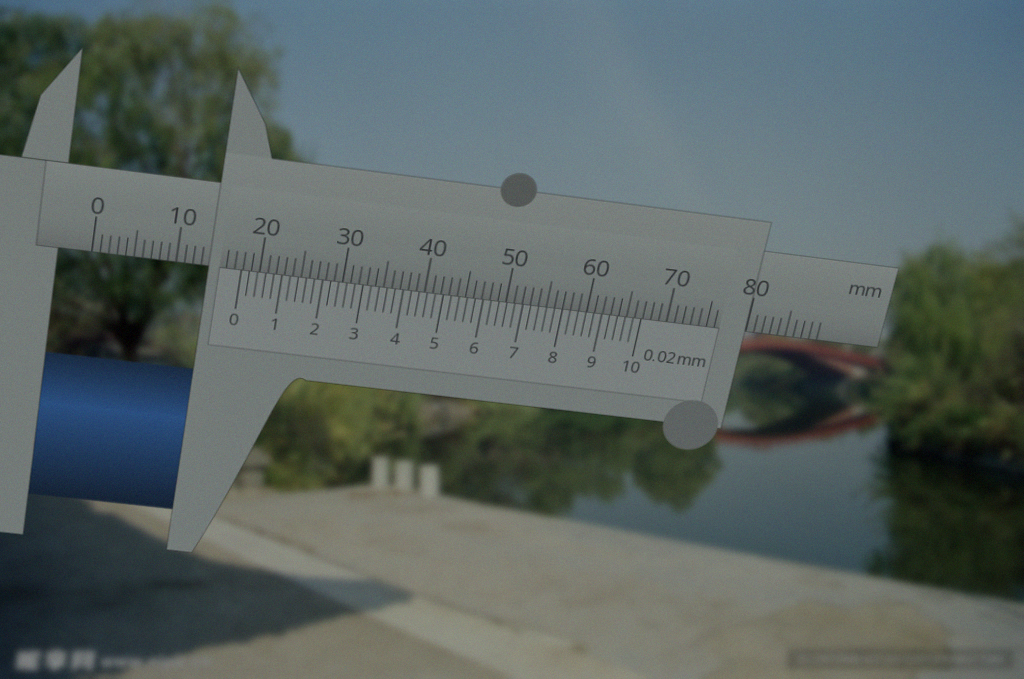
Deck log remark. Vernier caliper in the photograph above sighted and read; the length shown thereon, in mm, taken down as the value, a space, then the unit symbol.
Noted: 17.8 mm
